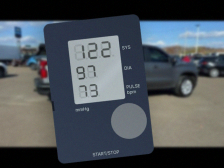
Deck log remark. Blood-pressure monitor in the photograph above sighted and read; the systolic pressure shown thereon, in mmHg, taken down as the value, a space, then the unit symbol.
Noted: 122 mmHg
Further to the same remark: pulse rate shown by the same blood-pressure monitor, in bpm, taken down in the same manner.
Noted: 73 bpm
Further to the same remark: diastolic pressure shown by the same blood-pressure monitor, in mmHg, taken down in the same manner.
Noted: 97 mmHg
